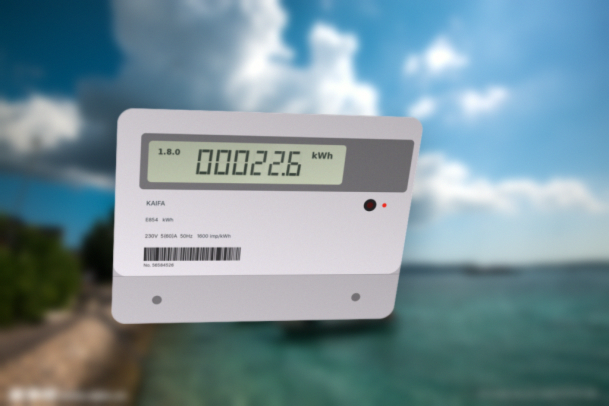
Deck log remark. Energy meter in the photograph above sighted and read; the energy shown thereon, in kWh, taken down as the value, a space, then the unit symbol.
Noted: 22.6 kWh
